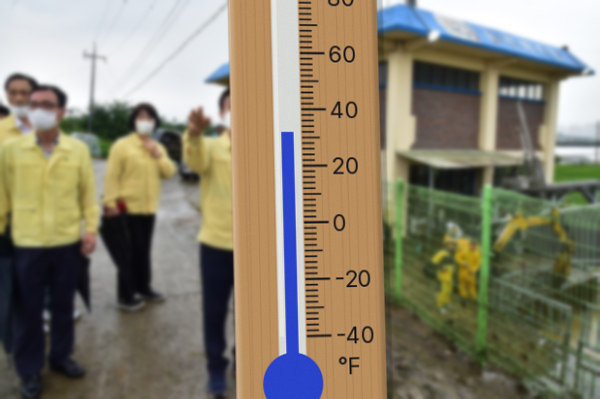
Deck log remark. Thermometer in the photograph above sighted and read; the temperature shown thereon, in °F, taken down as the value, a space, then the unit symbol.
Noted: 32 °F
